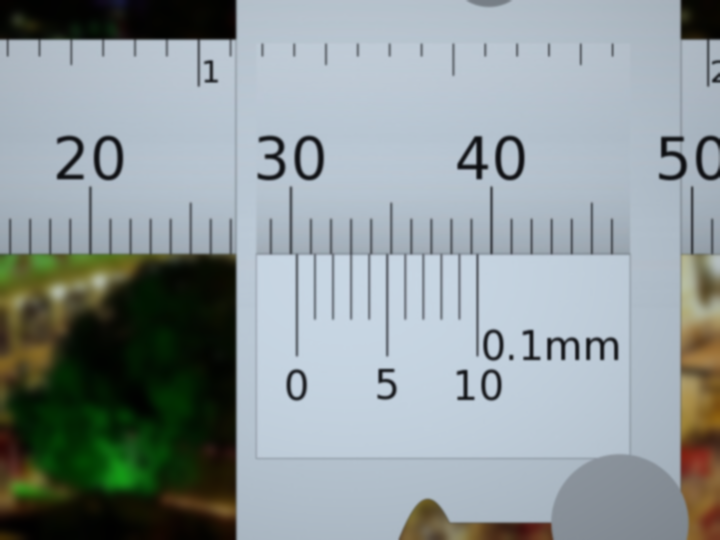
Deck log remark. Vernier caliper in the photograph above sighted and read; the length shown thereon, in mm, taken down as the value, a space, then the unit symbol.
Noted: 30.3 mm
